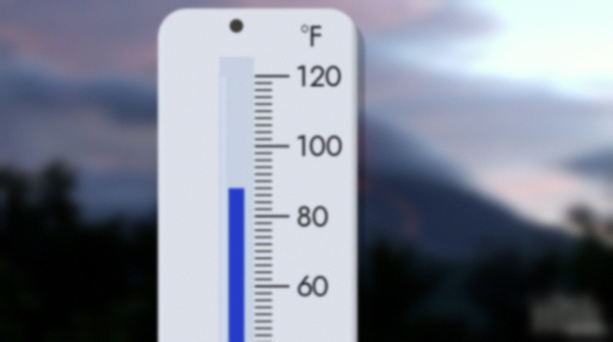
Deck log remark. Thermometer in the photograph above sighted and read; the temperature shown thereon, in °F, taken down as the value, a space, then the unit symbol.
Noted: 88 °F
